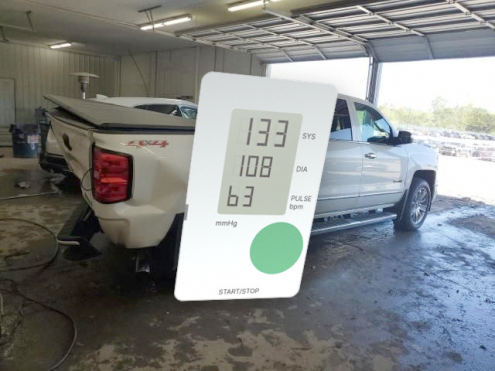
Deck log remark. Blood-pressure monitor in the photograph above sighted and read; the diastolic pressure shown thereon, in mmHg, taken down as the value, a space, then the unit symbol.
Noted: 108 mmHg
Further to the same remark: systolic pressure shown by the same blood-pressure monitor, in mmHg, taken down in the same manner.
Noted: 133 mmHg
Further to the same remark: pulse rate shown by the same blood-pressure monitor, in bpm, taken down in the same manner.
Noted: 63 bpm
